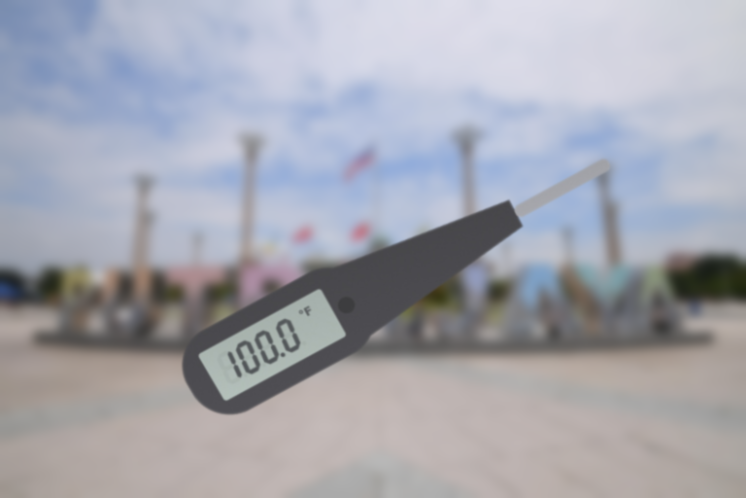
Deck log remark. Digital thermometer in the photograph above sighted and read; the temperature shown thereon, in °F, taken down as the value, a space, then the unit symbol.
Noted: 100.0 °F
